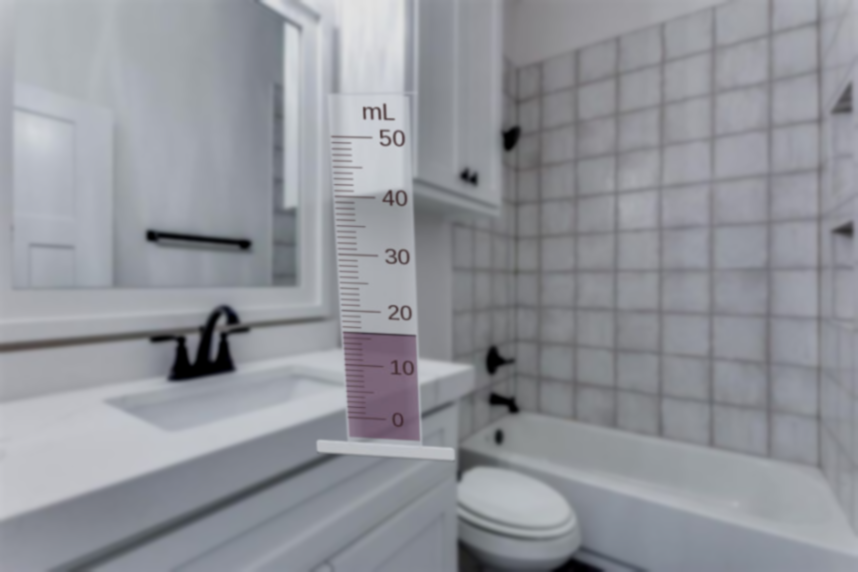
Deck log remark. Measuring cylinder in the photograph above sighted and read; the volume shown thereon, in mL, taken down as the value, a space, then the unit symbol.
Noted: 16 mL
